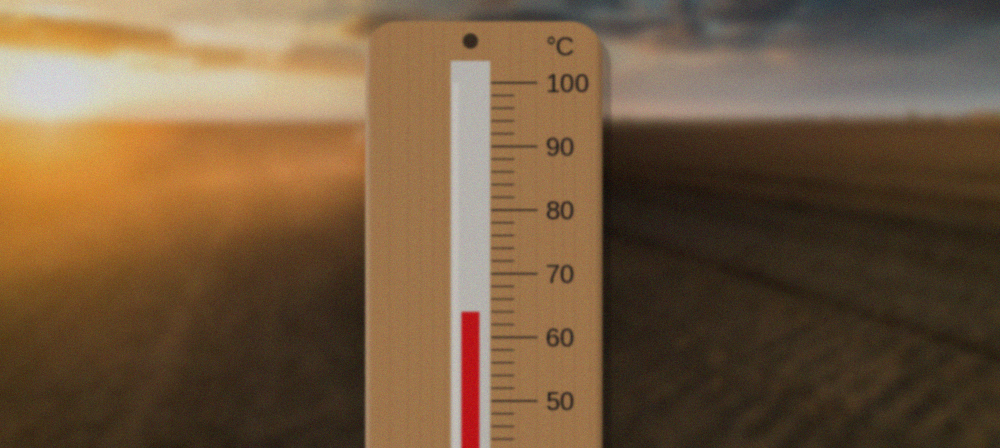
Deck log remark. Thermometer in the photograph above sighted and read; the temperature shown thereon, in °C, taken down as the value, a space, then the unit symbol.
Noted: 64 °C
